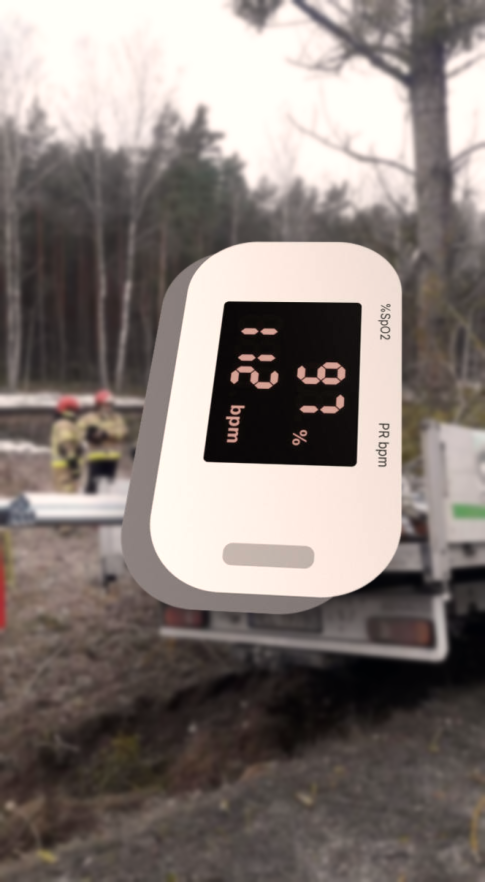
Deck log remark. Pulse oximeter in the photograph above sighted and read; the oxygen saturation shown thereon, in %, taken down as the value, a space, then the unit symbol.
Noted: 97 %
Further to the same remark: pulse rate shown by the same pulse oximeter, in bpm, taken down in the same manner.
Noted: 112 bpm
